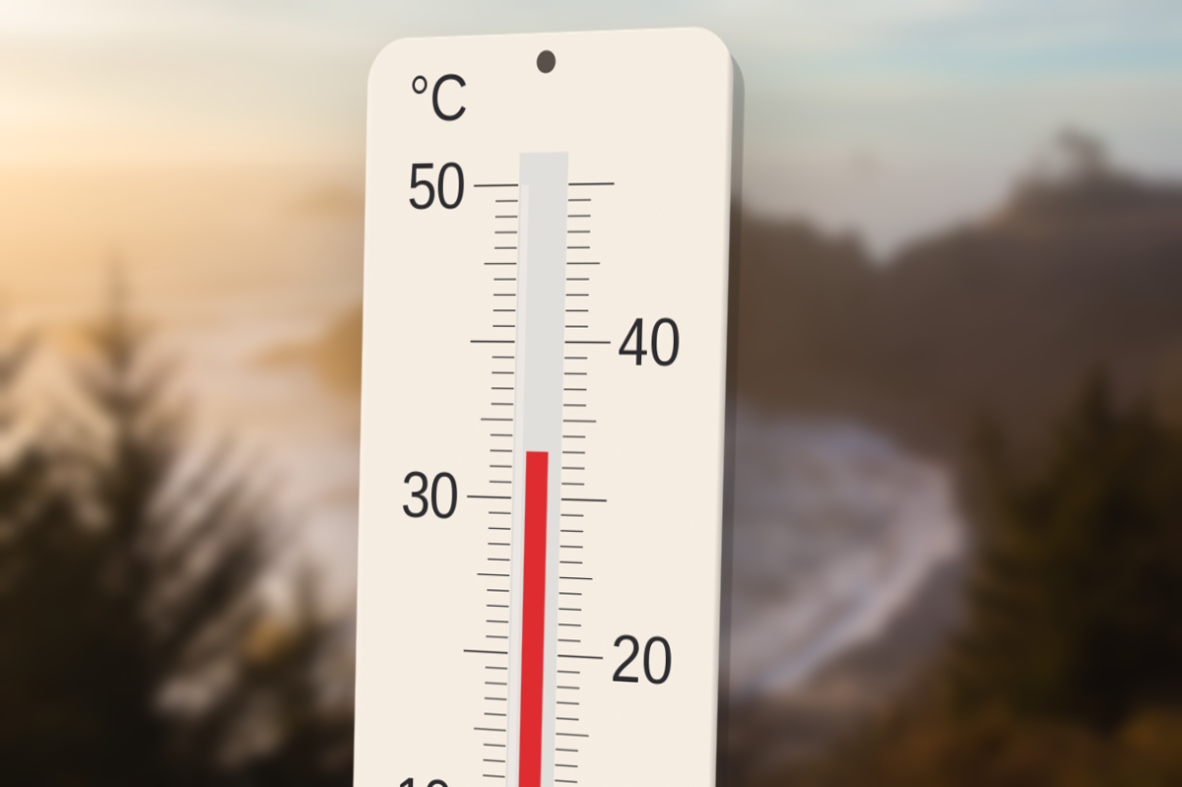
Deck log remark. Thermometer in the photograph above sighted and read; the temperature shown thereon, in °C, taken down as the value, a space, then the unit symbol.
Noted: 33 °C
